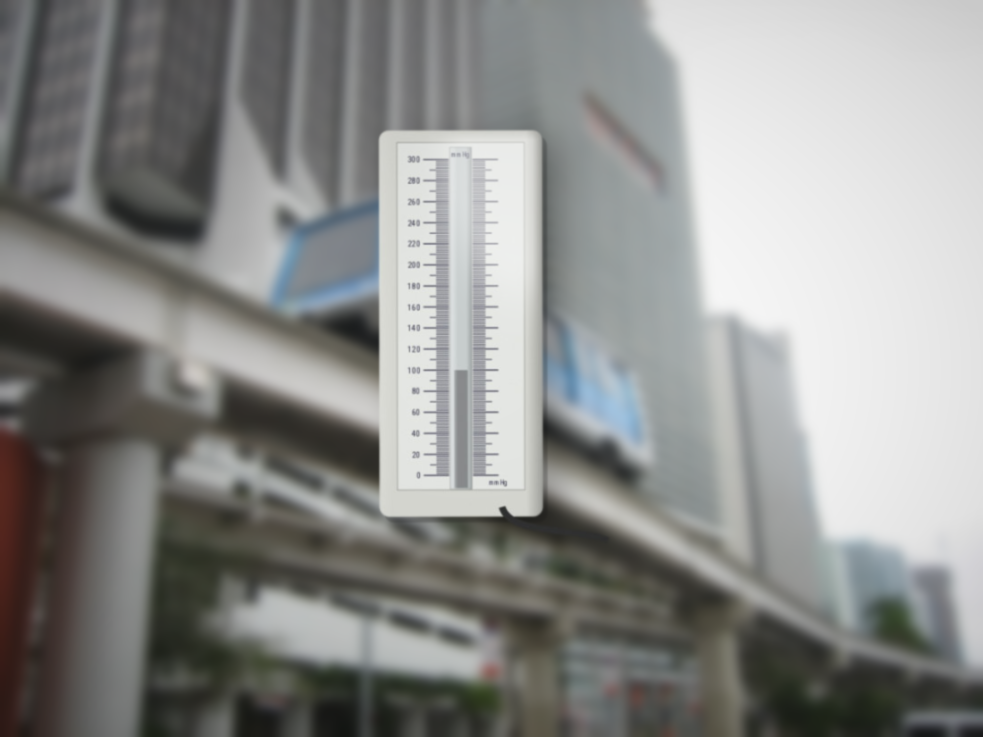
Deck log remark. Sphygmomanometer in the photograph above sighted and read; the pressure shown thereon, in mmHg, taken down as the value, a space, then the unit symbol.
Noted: 100 mmHg
